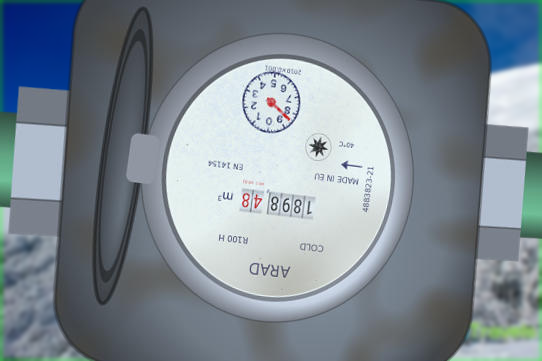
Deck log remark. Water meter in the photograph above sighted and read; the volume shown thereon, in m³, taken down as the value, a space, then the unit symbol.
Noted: 1898.488 m³
